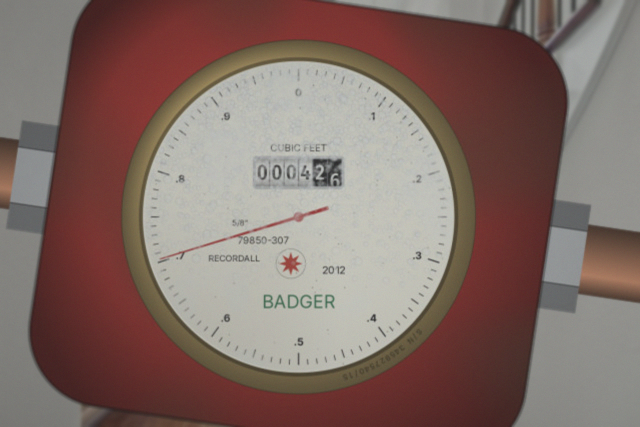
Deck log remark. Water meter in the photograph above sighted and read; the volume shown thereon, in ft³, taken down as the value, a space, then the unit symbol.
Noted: 425.70 ft³
